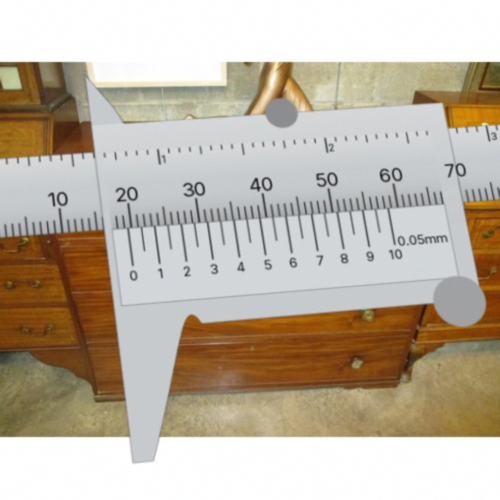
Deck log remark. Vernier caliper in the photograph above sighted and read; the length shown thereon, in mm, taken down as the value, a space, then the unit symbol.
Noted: 19.5 mm
